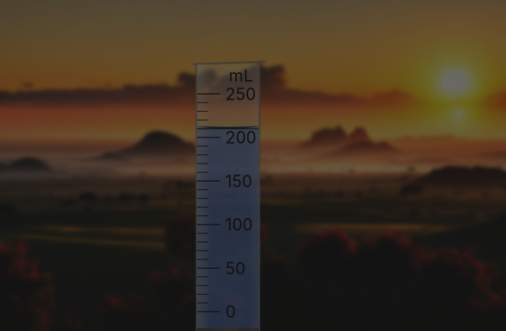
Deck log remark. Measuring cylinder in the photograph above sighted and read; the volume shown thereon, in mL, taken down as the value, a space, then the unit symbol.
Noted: 210 mL
